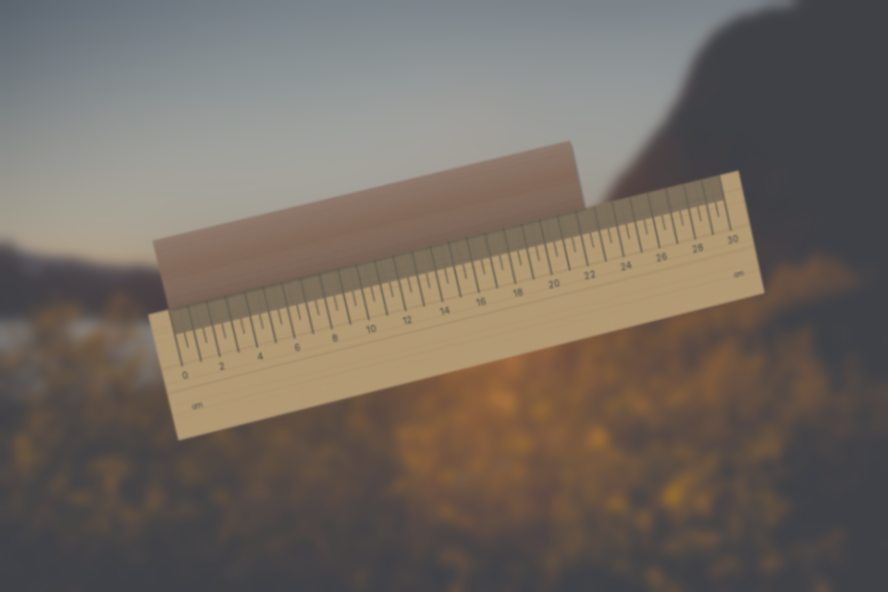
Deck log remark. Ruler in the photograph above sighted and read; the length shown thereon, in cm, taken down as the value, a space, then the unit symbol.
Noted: 22.5 cm
